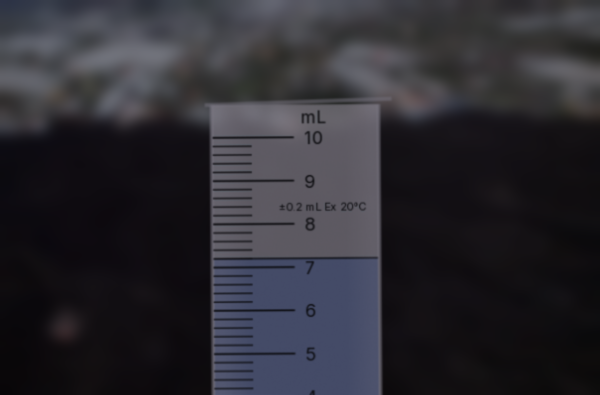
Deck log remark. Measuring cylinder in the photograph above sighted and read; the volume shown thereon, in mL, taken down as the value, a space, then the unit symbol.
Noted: 7.2 mL
